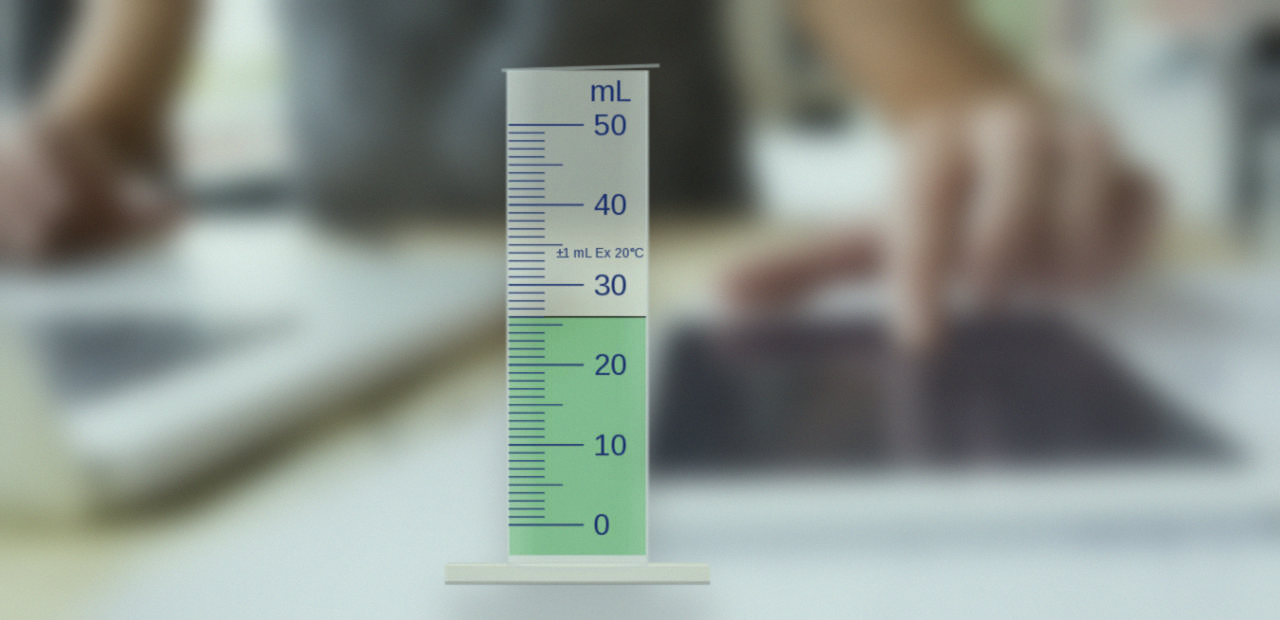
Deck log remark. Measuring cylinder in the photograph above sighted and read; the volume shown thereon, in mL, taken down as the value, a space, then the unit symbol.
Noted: 26 mL
